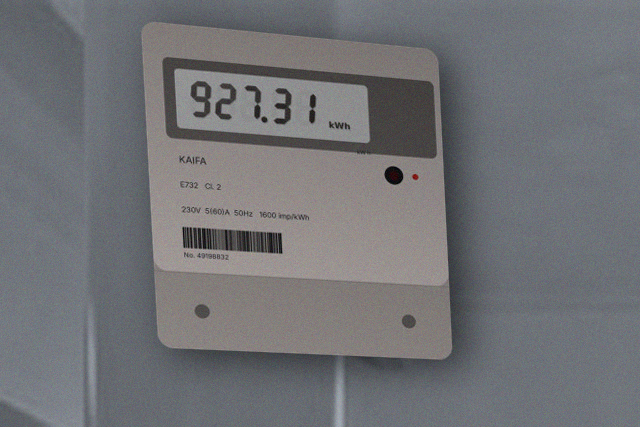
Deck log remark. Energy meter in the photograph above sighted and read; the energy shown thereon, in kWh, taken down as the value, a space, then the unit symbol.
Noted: 927.31 kWh
